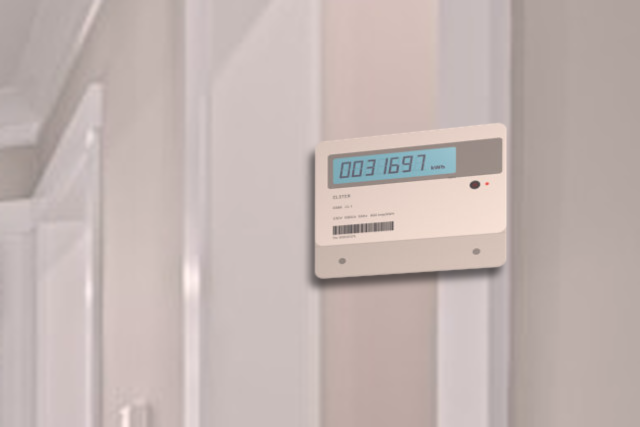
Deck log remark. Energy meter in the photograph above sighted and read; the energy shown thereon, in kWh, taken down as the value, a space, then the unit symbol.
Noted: 31697 kWh
